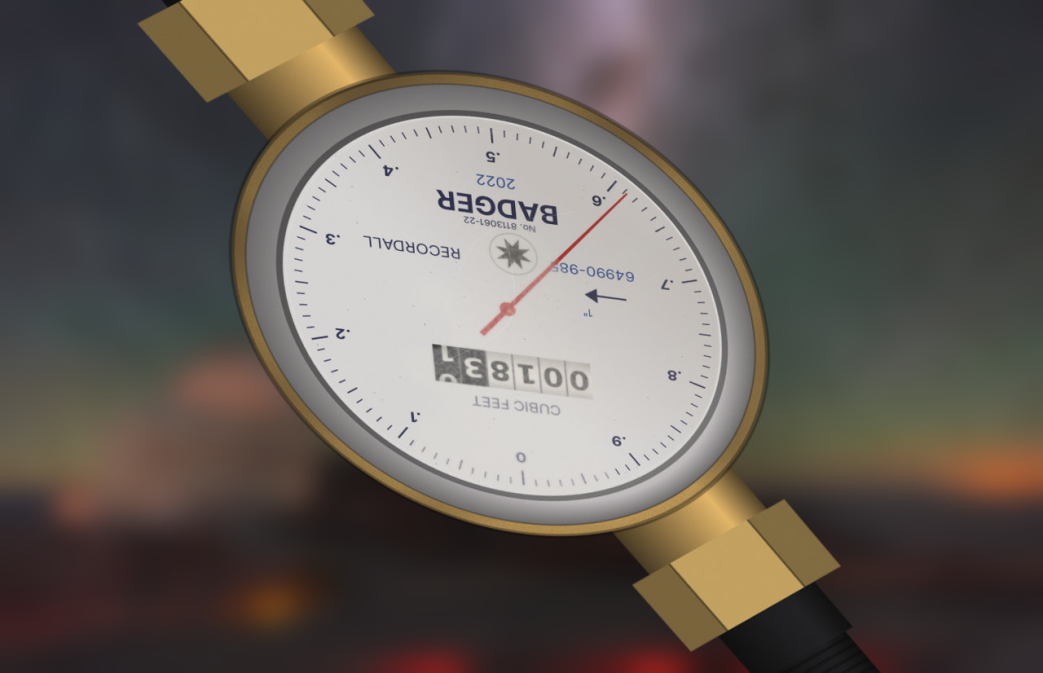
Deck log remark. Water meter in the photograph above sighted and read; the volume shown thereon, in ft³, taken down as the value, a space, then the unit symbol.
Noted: 1830.61 ft³
